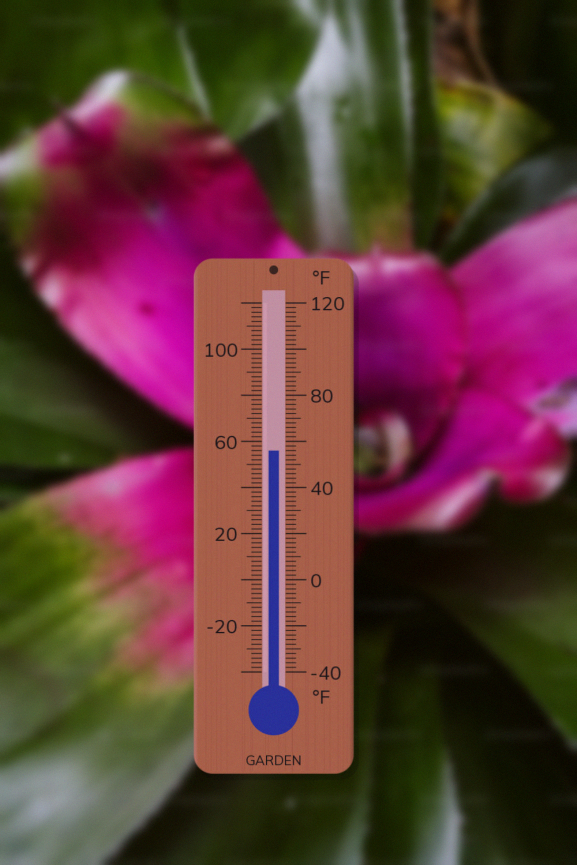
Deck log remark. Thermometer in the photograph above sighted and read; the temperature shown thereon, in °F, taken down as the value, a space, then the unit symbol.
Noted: 56 °F
